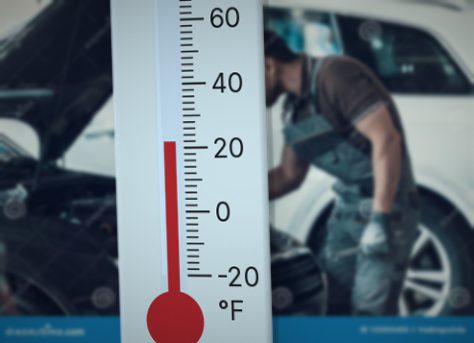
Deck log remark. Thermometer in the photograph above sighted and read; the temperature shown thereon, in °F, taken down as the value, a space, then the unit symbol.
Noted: 22 °F
